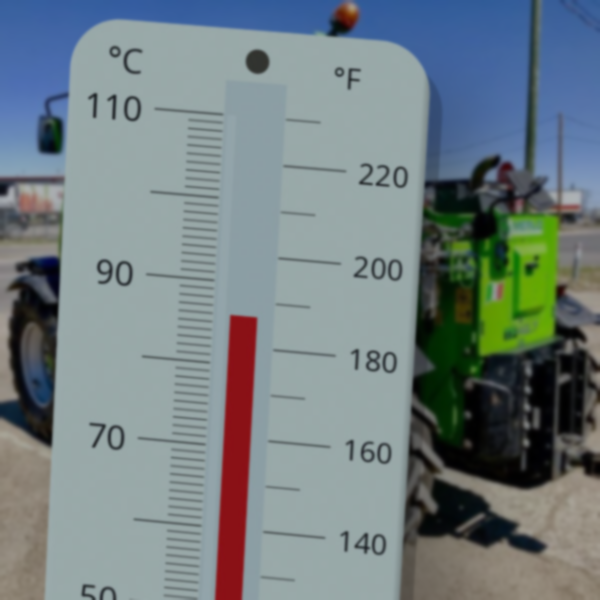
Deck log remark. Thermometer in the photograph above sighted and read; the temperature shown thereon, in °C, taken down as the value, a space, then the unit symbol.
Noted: 86 °C
